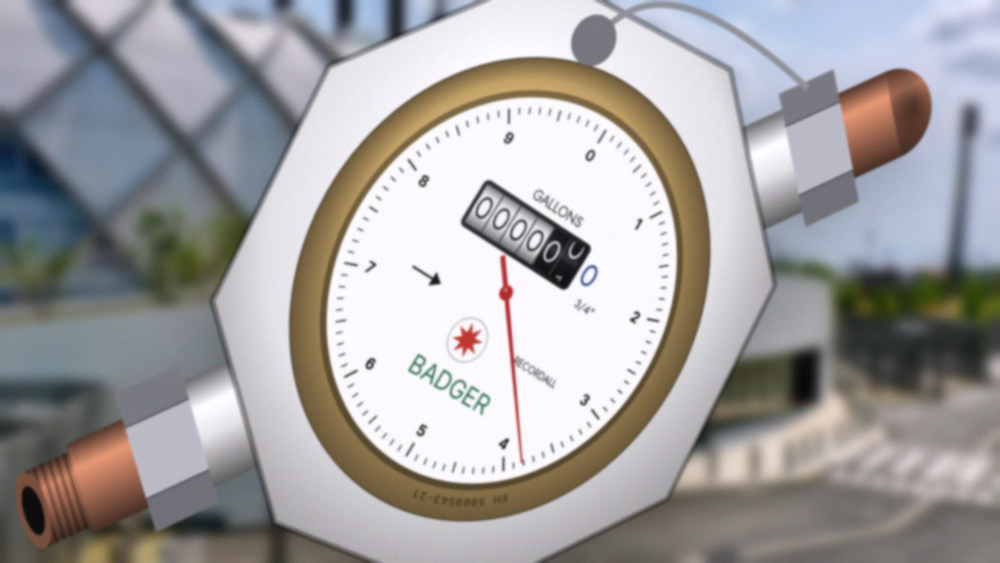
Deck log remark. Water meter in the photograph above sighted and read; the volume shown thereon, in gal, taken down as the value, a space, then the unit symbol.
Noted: 3.8 gal
